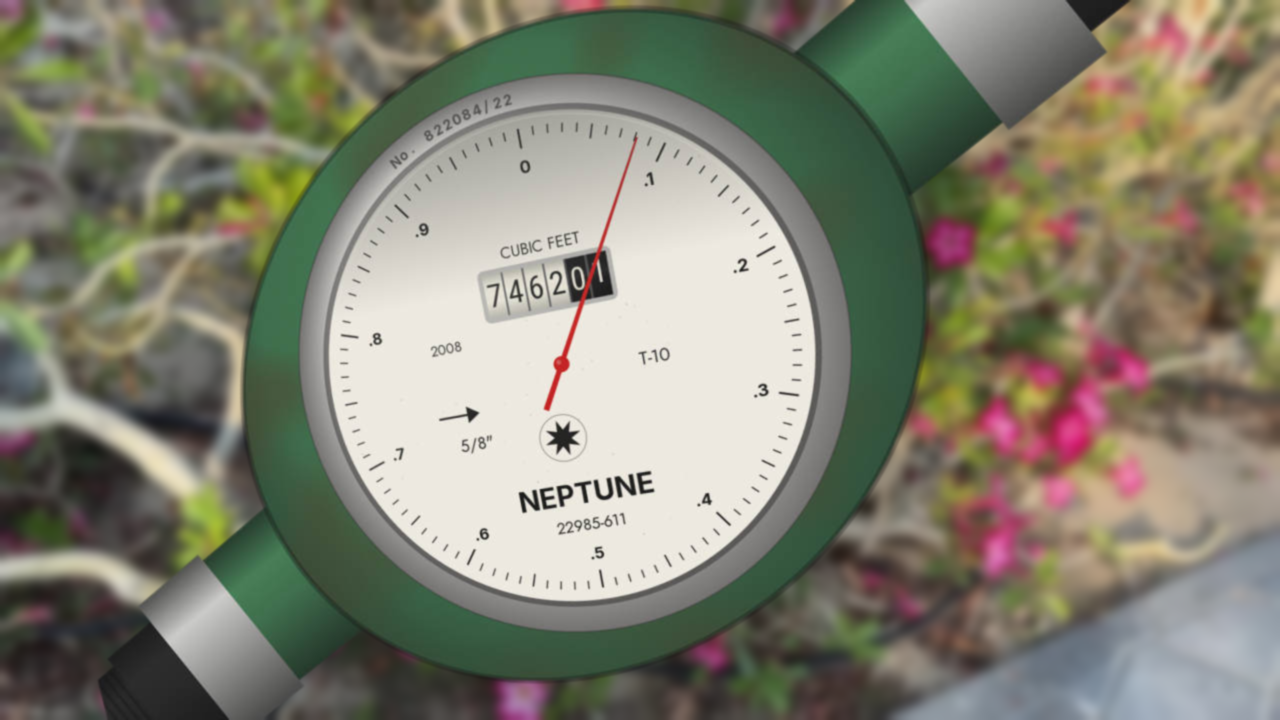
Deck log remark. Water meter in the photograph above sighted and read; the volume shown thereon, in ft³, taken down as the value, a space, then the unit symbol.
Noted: 746201.08 ft³
